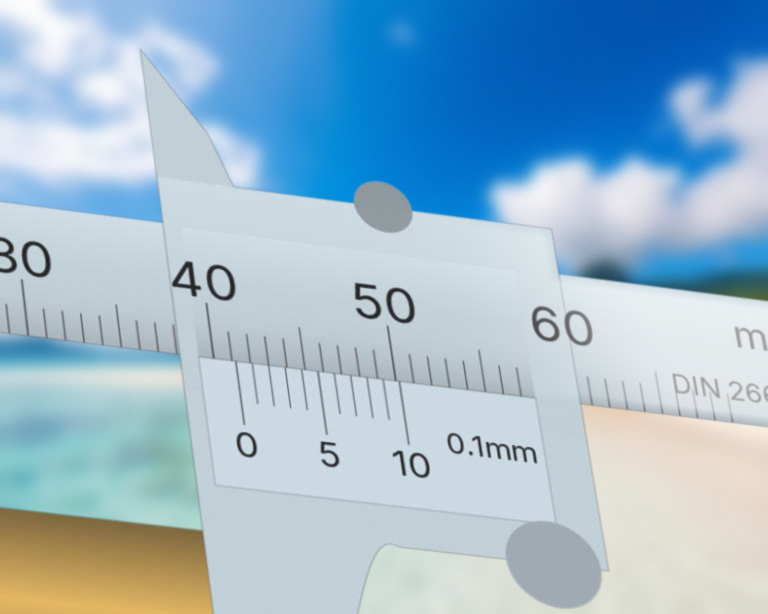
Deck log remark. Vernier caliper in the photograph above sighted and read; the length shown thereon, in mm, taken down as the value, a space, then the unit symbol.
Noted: 41.2 mm
